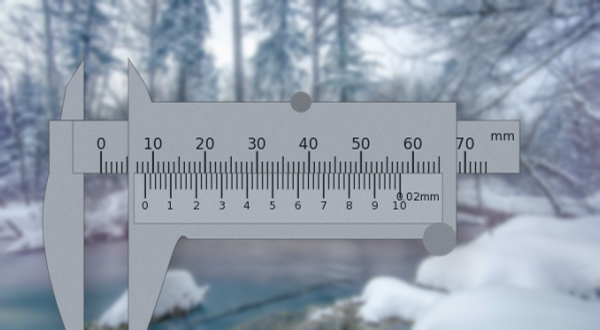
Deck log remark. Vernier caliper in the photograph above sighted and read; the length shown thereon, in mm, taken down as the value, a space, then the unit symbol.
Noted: 8.5 mm
